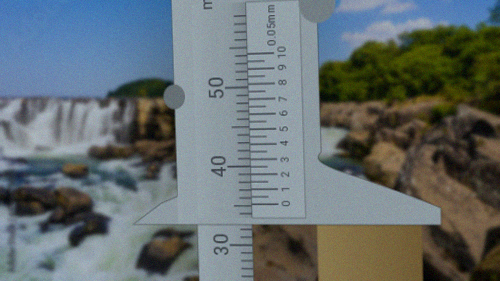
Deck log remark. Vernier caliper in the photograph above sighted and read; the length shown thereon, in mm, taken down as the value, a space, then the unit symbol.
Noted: 35.2 mm
